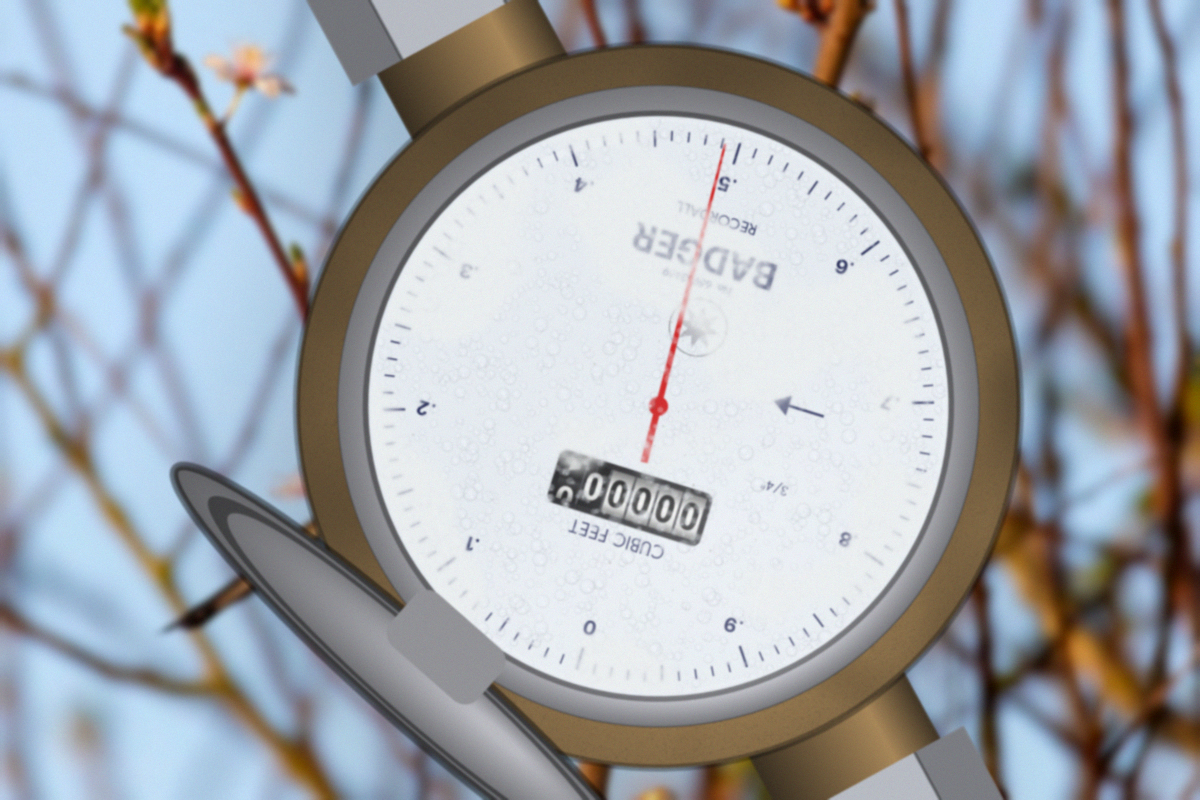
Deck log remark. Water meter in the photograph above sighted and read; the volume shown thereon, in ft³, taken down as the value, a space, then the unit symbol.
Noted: 0.49 ft³
